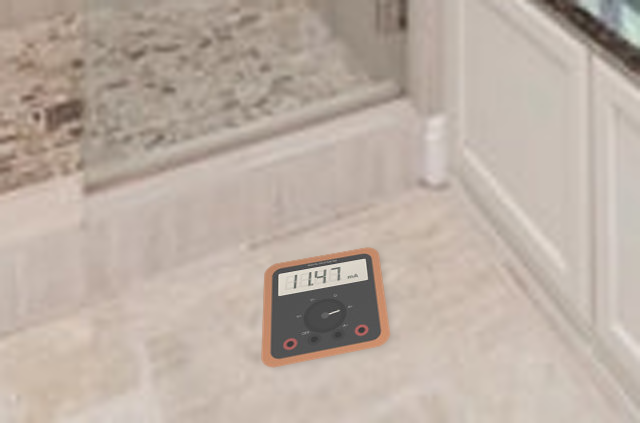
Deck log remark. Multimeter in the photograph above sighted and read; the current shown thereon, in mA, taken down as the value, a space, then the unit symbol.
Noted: 11.47 mA
